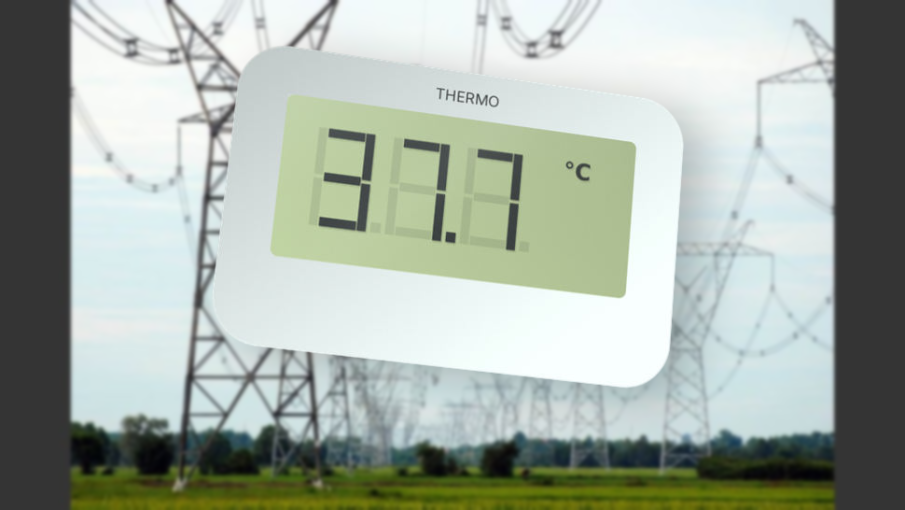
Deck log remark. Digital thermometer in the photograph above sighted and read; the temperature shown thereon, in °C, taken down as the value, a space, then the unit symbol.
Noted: 37.7 °C
